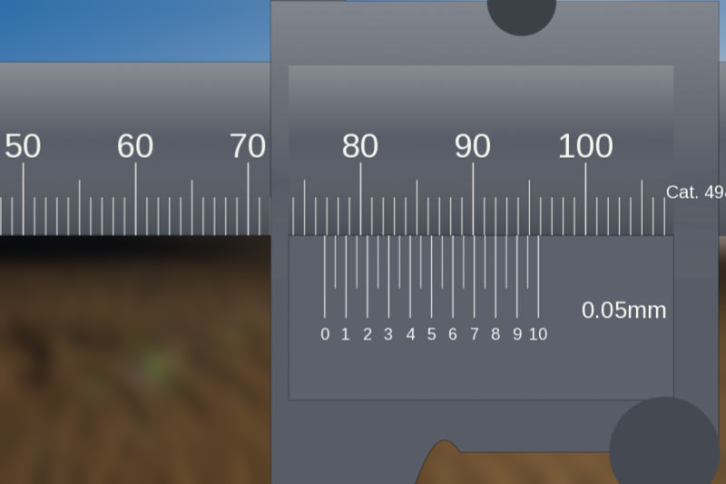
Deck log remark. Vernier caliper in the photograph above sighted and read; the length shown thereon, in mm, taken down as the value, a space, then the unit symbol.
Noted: 76.8 mm
